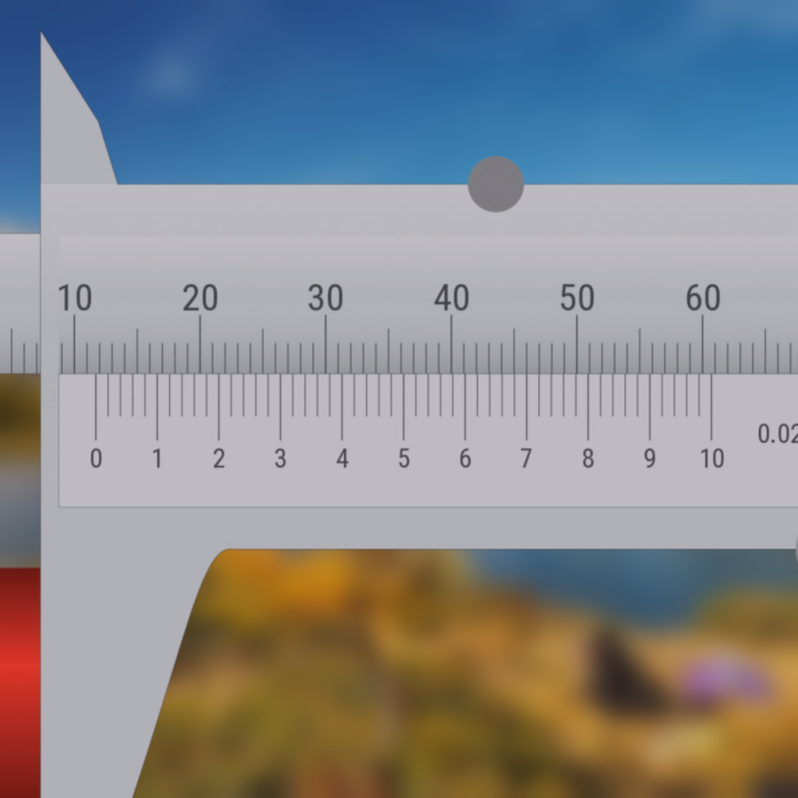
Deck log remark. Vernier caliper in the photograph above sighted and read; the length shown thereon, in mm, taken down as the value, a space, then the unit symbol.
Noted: 11.7 mm
